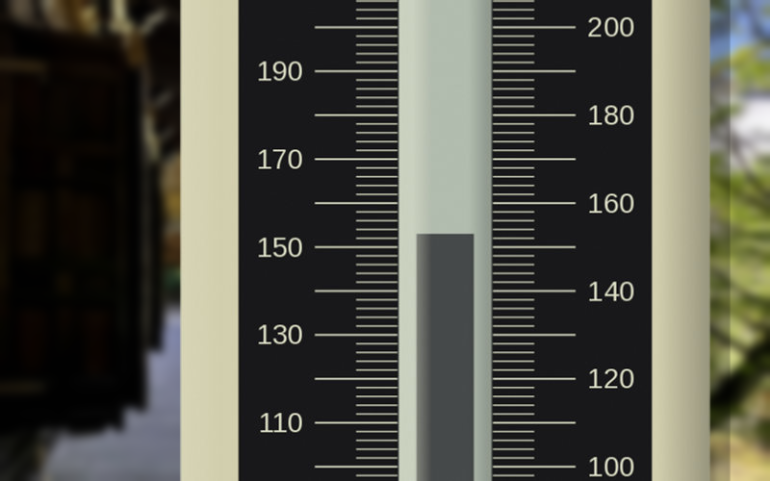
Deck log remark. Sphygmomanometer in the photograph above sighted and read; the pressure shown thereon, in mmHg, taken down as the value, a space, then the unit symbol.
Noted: 153 mmHg
